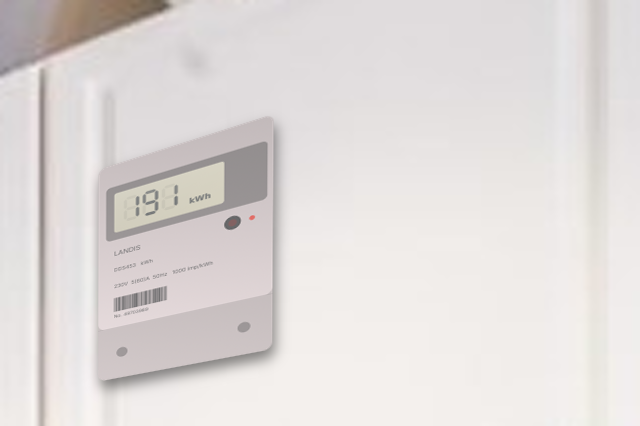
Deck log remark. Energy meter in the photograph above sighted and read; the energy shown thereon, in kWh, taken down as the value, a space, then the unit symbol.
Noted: 191 kWh
